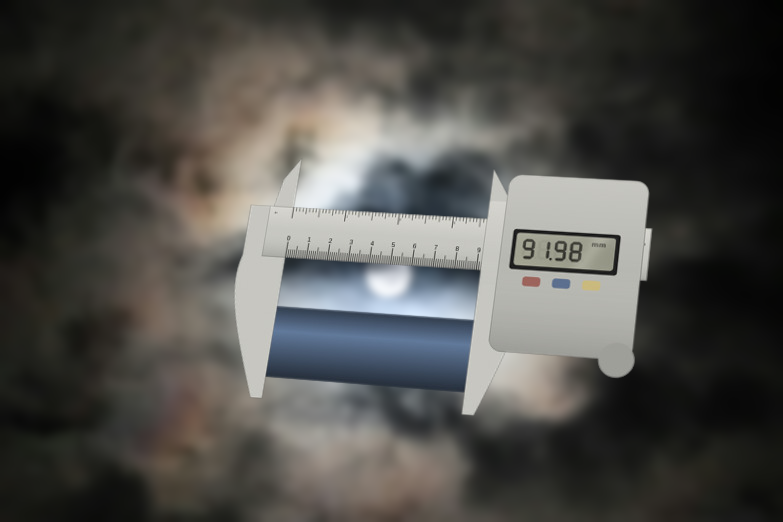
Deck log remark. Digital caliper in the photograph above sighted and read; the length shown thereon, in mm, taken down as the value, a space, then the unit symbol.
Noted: 91.98 mm
